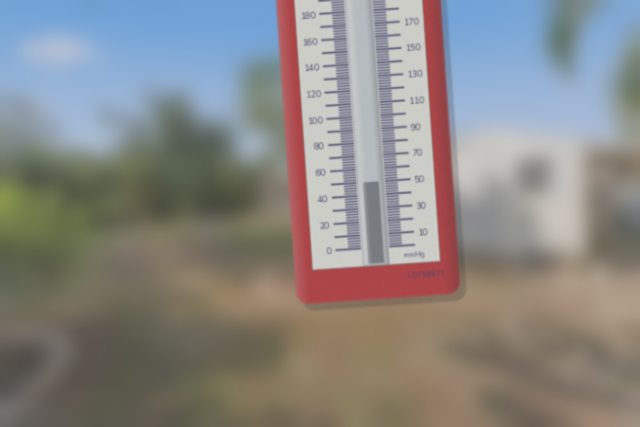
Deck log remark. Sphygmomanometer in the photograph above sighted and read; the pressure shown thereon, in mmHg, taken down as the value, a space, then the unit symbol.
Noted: 50 mmHg
